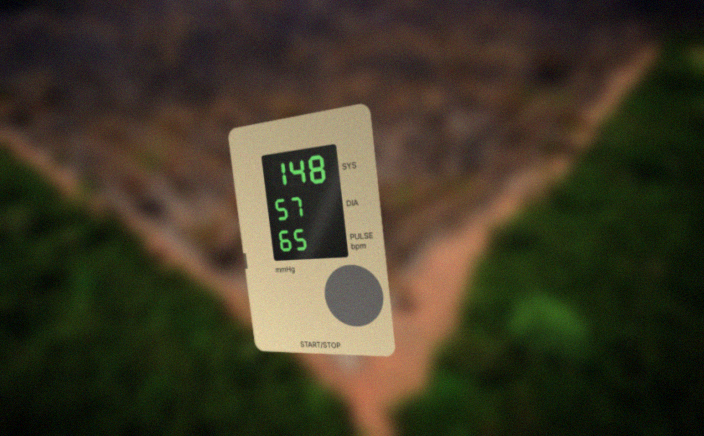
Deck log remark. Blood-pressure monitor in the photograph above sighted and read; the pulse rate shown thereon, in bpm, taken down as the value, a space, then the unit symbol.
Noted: 65 bpm
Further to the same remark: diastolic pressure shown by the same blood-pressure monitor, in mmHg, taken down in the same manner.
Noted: 57 mmHg
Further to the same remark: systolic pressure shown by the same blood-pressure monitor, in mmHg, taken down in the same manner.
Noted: 148 mmHg
